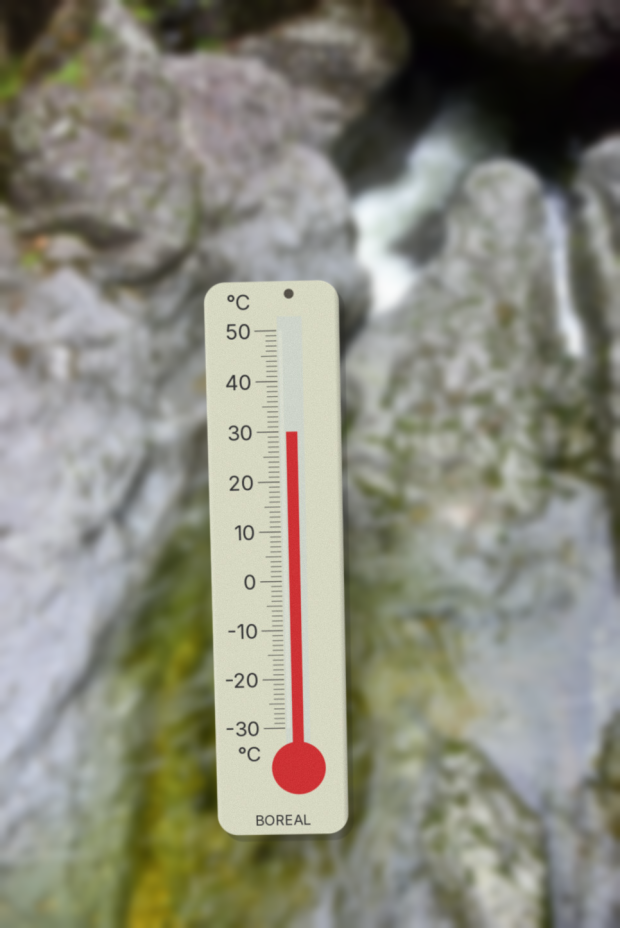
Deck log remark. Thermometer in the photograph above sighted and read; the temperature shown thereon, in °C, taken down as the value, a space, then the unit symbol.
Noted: 30 °C
